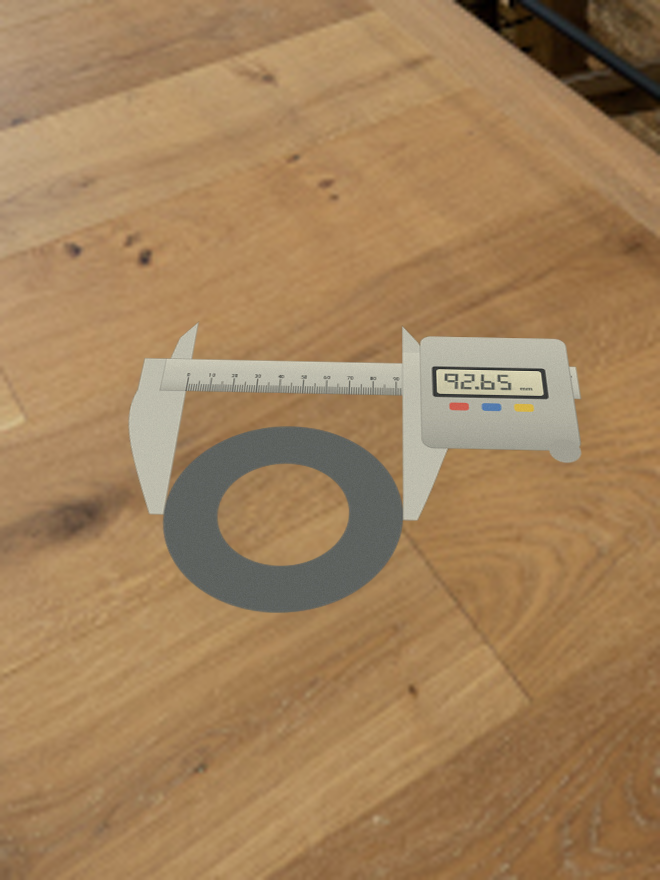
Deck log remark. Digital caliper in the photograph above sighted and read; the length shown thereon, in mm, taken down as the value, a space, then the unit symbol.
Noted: 92.65 mm
